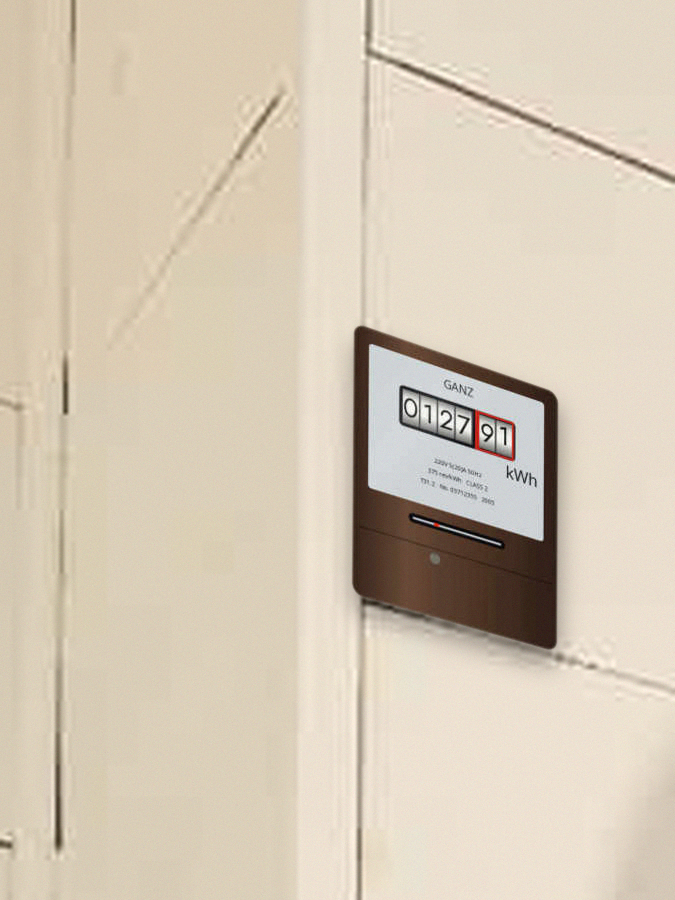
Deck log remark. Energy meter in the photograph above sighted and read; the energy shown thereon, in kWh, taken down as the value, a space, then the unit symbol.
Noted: 127.91 kWh
